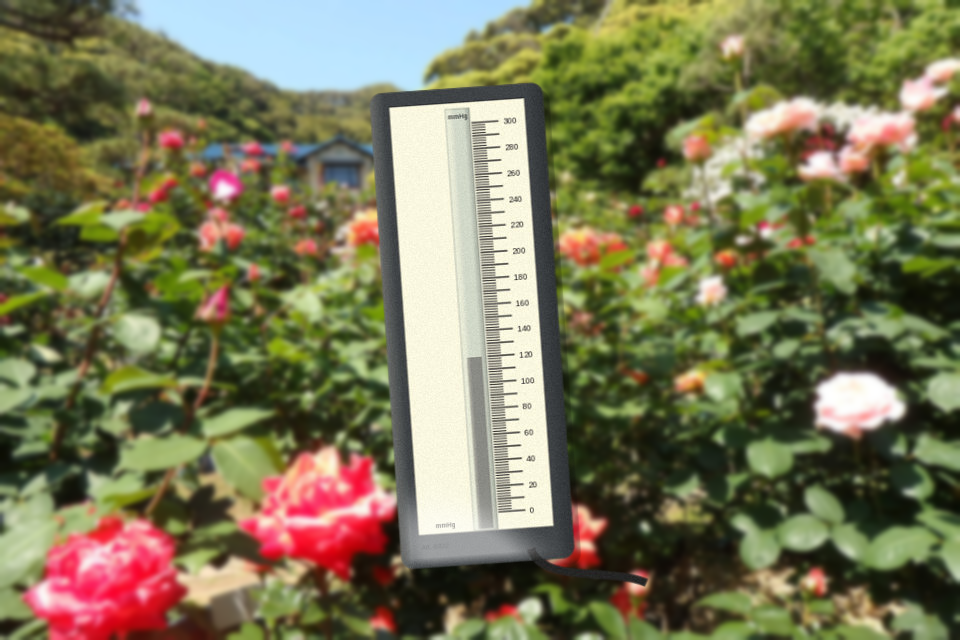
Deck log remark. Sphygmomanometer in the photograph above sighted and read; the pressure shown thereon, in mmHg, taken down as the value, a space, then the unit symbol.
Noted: 120 mmHg
